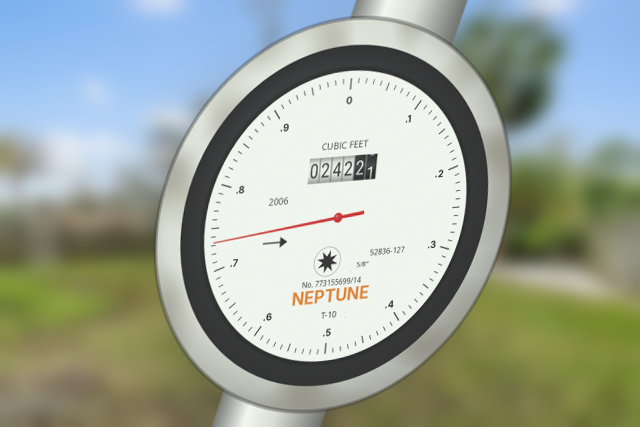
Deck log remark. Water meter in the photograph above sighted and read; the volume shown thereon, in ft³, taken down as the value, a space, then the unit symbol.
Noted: 24220.73 ft³
